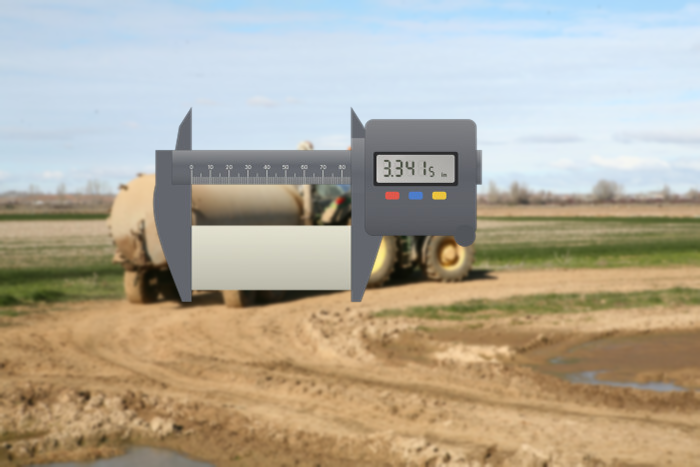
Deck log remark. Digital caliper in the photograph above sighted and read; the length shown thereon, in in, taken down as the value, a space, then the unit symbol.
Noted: 3.3415 in
